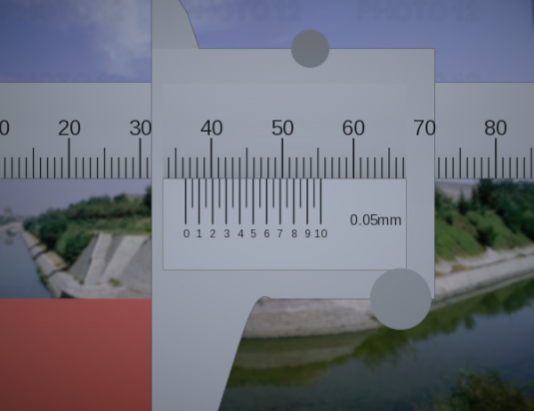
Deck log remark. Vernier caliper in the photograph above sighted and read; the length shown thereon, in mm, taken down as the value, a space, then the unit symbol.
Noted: 36.4 mm
